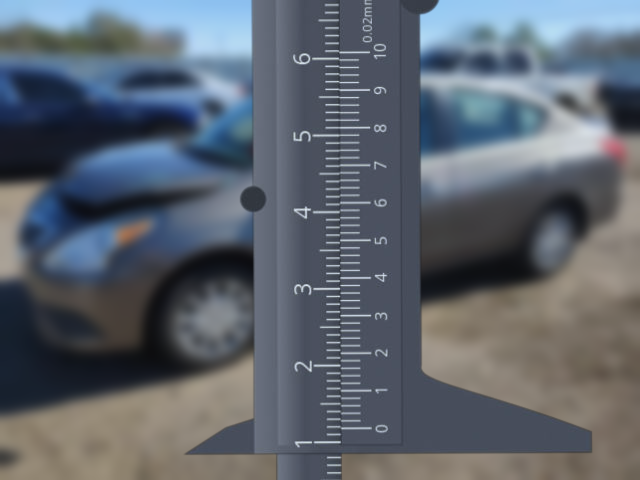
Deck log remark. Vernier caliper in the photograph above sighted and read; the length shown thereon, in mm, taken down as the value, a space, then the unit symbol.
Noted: 11.8 mm
